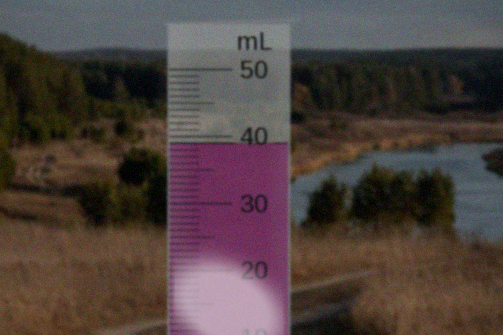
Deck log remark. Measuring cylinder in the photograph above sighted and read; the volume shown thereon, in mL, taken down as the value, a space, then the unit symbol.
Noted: 39 mL
